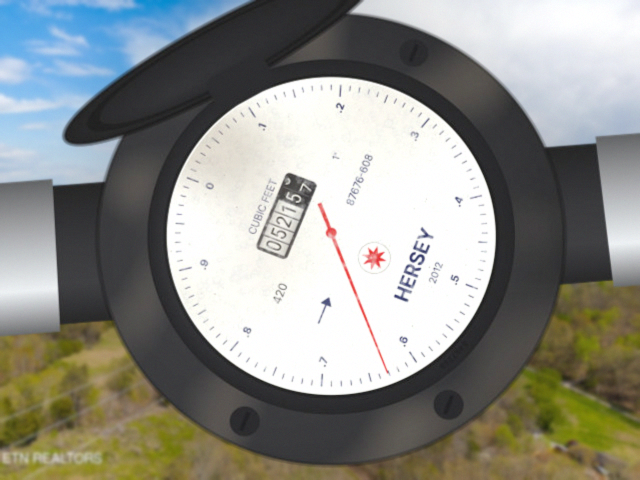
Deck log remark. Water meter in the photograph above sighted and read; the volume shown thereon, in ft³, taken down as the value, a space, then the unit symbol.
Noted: 52156.63 ft³
